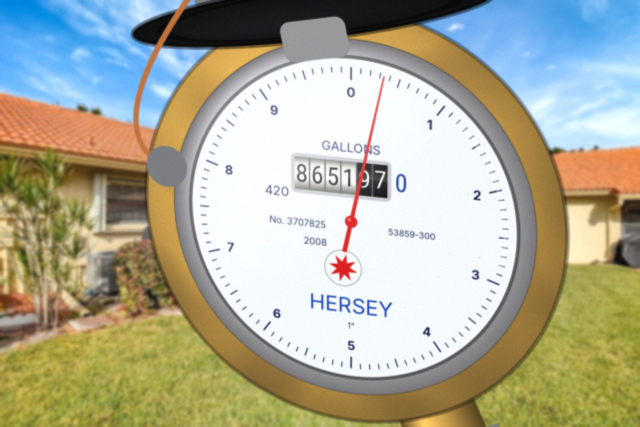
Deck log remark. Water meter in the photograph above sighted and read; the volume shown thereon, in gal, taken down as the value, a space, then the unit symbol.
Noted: 8651970.3 gal
